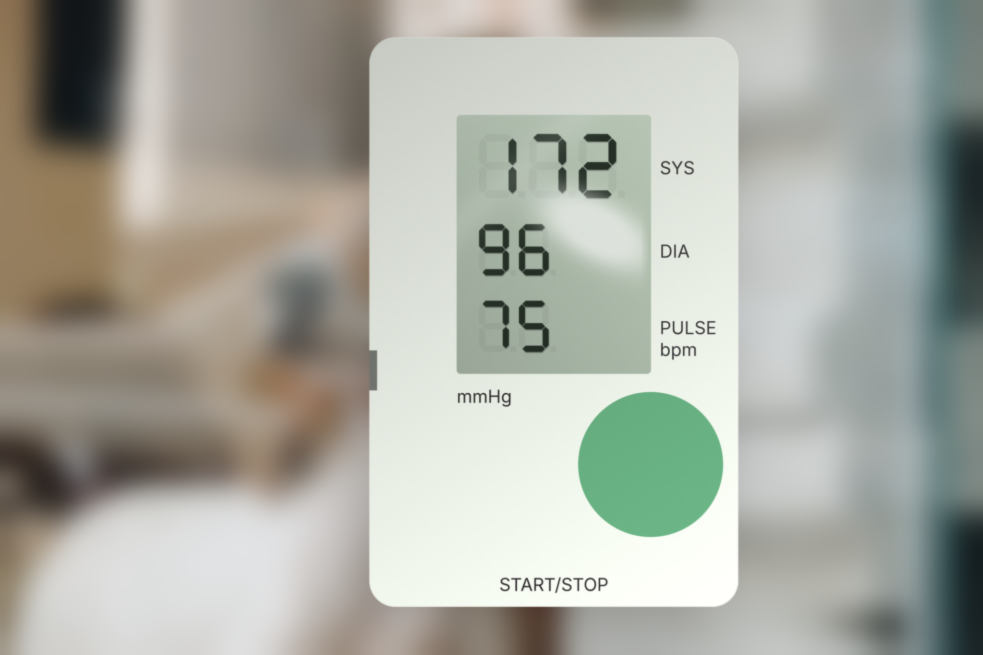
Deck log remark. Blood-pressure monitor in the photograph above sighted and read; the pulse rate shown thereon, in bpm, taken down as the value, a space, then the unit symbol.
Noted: 75 bpm
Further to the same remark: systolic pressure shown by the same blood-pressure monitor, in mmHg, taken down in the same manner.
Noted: 172 mmHg
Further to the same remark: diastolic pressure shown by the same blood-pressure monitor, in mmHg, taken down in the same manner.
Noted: 96 mmHg
